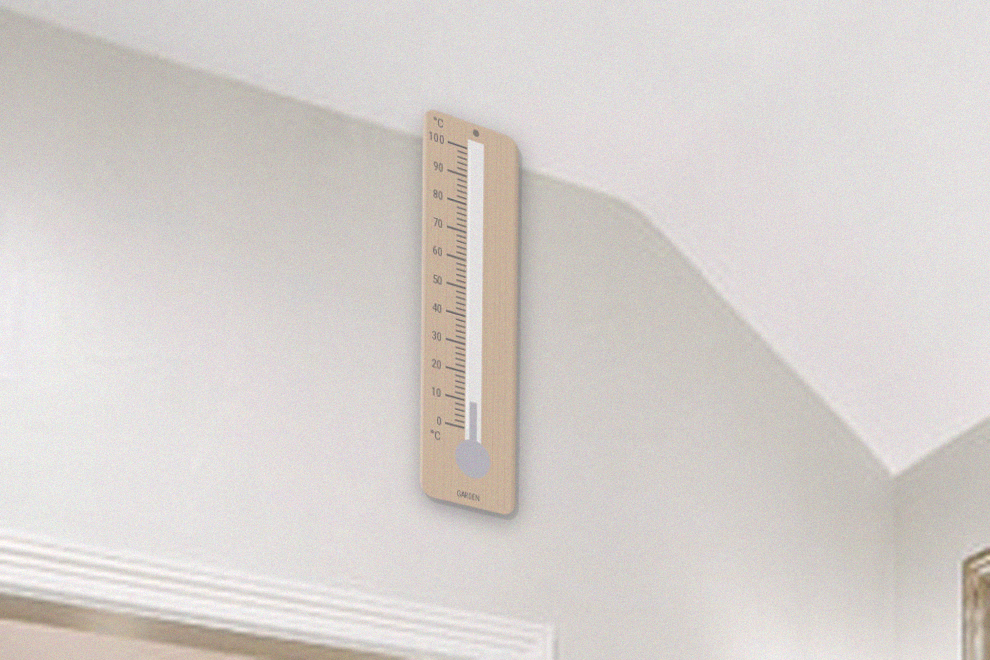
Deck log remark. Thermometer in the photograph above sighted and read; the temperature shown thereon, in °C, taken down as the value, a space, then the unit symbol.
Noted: 10 °C
